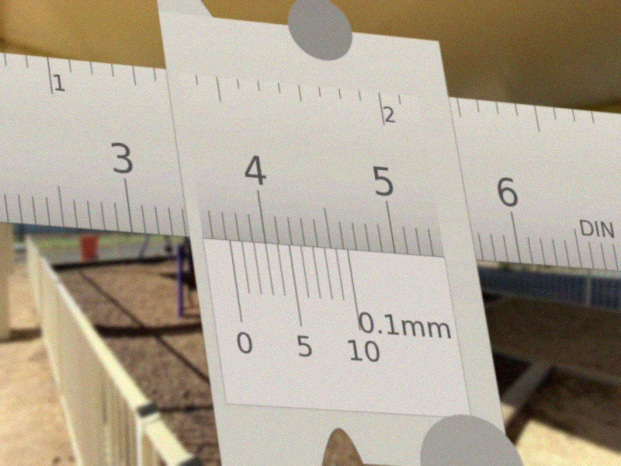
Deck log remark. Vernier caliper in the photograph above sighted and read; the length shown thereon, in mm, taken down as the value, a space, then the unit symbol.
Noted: 37.3 mm
